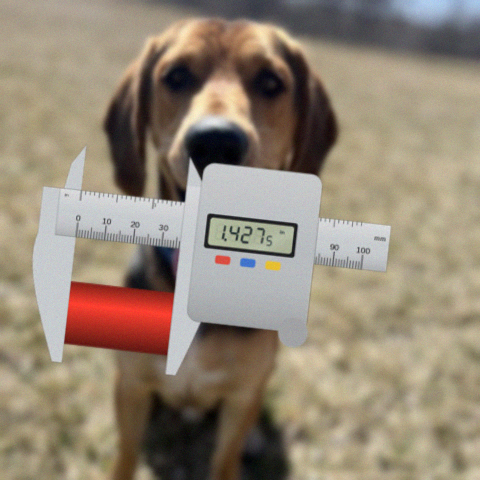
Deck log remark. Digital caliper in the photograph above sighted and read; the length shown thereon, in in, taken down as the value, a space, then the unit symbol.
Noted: 1.4275 in
